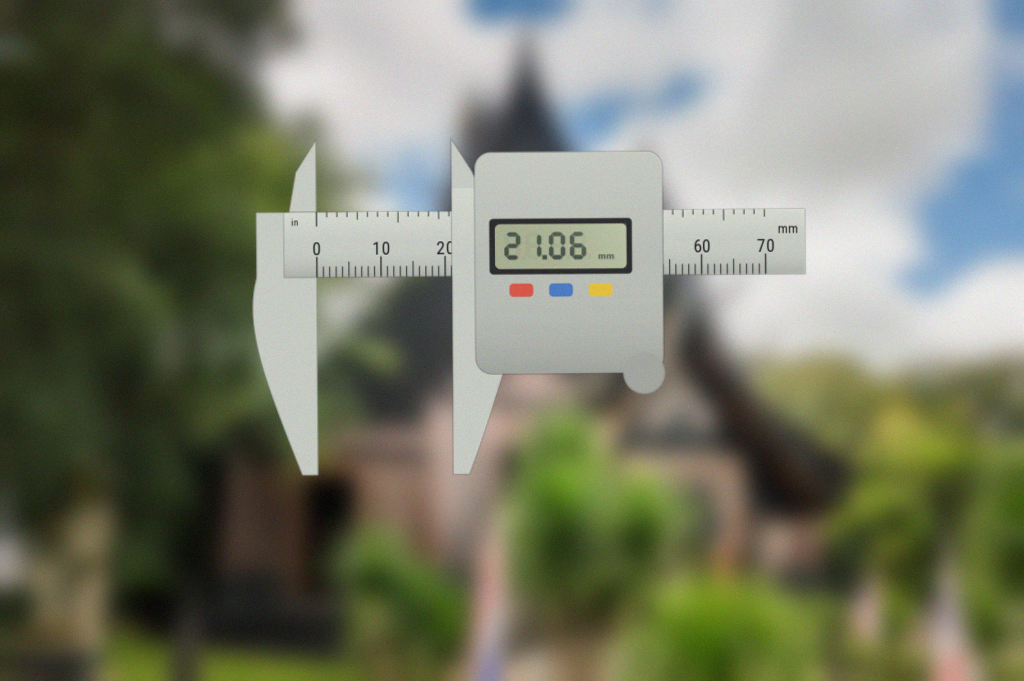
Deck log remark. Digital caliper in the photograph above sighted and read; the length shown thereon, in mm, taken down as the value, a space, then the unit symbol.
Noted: 21.06 mm
